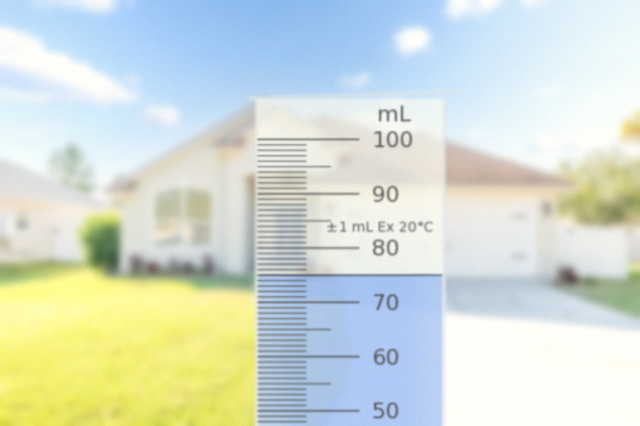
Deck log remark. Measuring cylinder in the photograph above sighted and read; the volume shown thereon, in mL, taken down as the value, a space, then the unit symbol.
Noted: 75 mL
